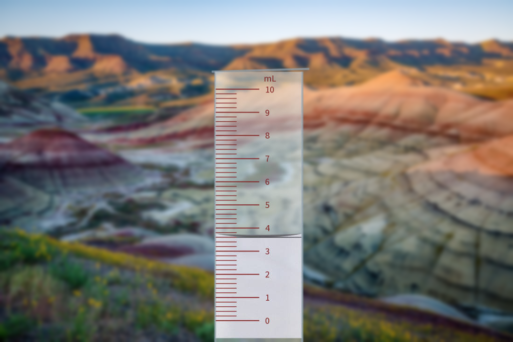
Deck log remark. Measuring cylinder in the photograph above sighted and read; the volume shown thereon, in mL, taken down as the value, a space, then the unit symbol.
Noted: 3.6 mL
